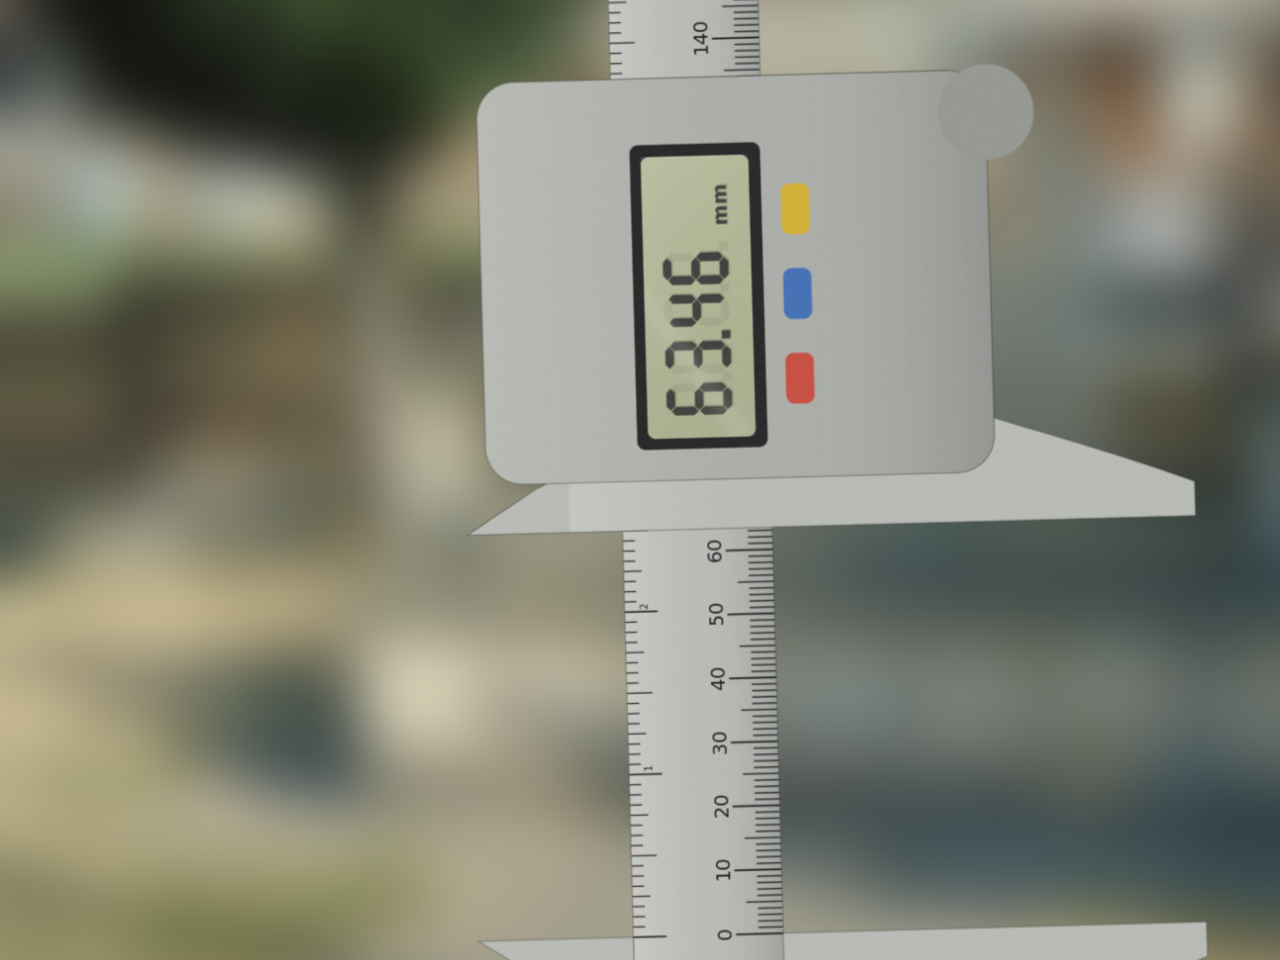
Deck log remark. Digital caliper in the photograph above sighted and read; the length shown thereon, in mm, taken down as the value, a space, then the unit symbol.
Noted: 63.46 mm
